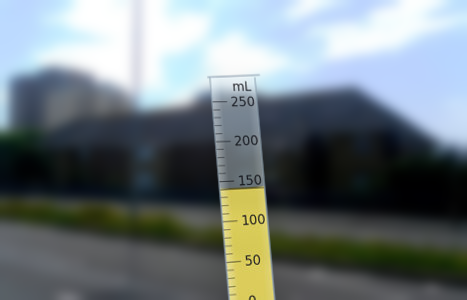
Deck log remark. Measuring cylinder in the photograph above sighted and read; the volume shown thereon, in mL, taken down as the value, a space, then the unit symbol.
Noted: 140 mL
